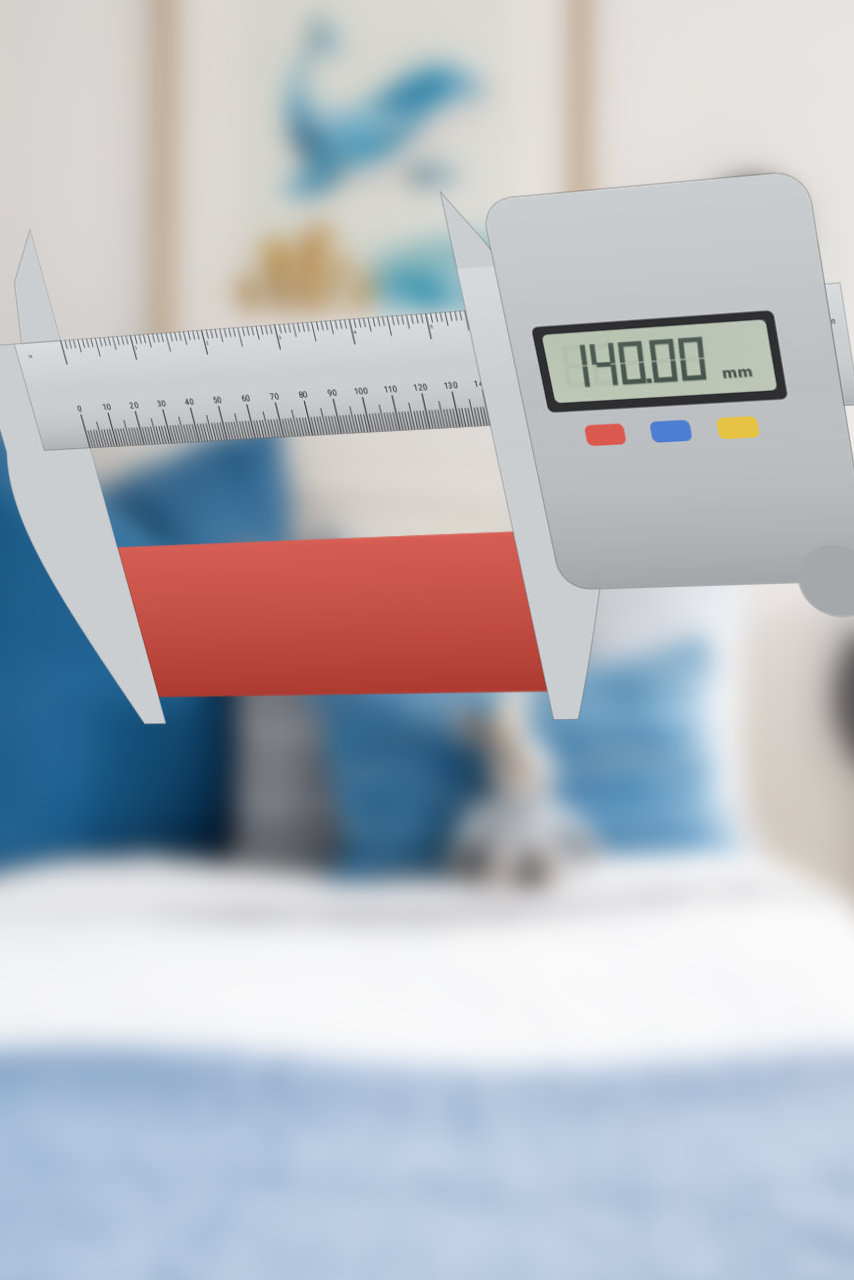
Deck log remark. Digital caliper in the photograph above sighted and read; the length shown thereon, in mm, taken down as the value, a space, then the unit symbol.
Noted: 140.00 mm
